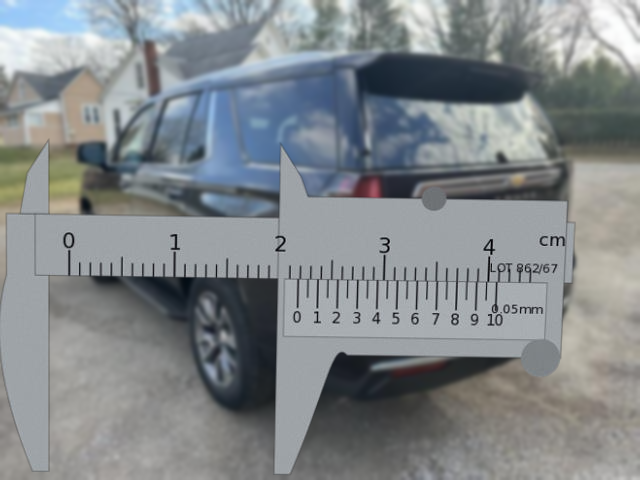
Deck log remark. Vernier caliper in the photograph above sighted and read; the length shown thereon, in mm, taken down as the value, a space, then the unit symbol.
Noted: 21.8 mm
